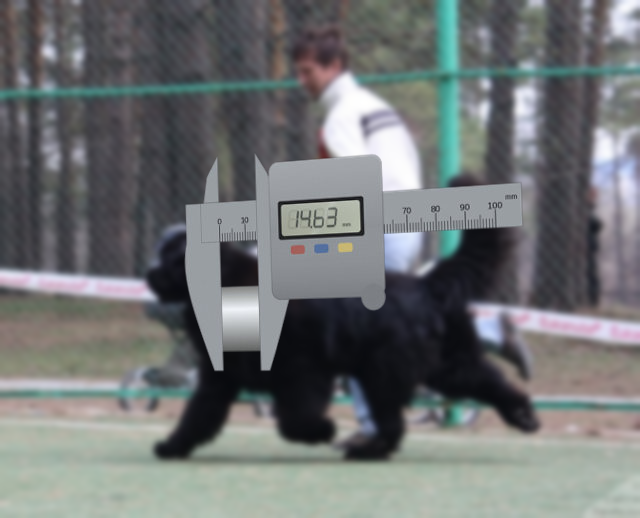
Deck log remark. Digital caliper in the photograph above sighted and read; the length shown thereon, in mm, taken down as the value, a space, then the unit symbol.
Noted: 14.63 mm
